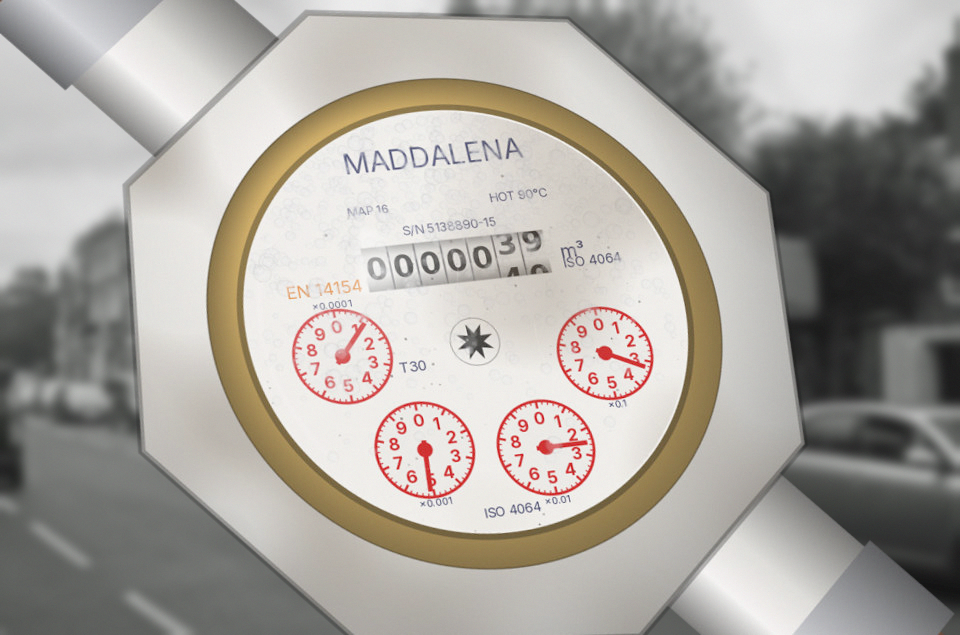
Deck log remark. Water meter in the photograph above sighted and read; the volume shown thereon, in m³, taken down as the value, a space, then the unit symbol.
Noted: 39.3251 m³
